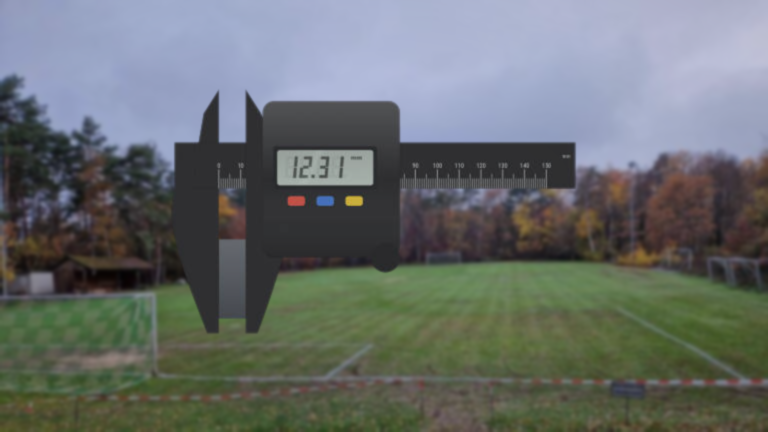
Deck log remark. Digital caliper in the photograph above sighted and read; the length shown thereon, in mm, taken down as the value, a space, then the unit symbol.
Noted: 12.31 mm
